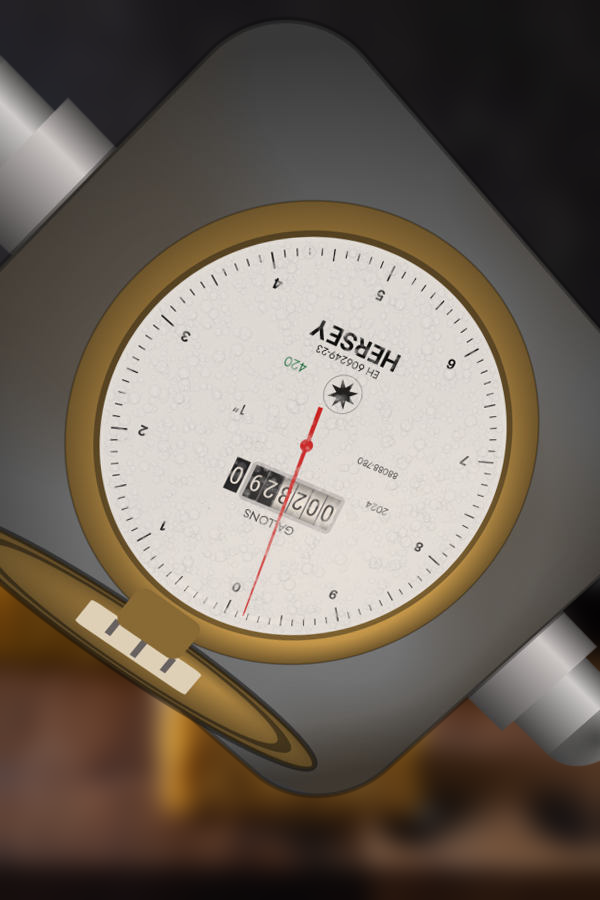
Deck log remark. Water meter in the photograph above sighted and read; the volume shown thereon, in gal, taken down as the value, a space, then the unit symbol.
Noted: 23289.8 gal
